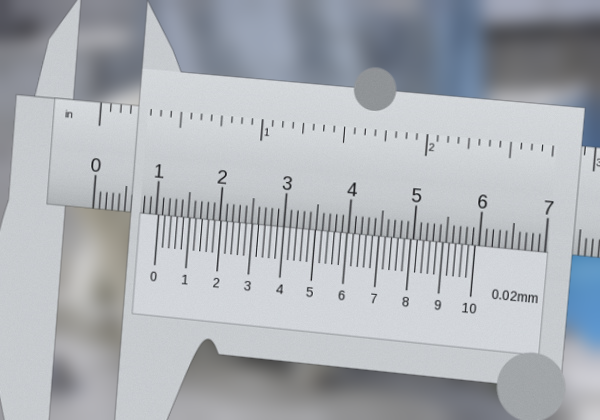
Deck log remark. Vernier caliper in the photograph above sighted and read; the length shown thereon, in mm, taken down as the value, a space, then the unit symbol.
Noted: 10.4 mm
